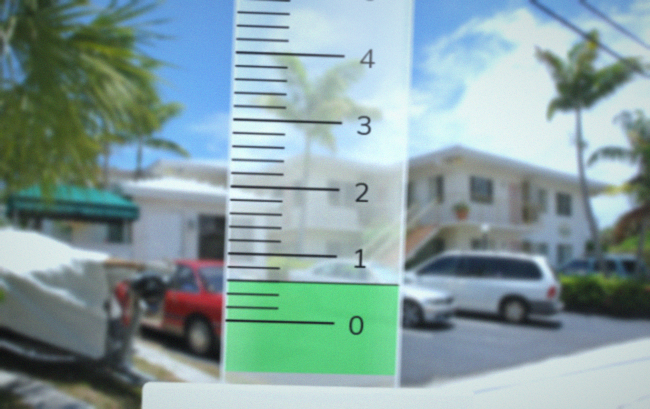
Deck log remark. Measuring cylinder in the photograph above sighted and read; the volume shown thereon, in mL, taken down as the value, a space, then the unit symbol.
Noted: 0.6 mL
